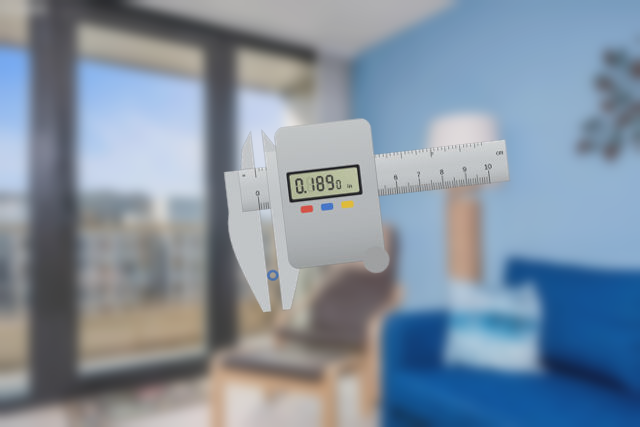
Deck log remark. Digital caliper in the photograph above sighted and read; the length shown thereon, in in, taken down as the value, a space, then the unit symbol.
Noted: 0.1890 in
